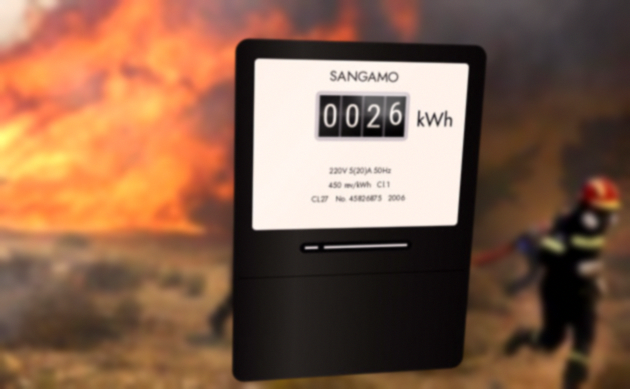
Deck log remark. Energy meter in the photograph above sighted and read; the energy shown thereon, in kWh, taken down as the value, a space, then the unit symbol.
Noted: 26 kWh
